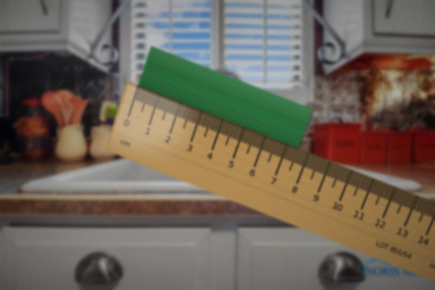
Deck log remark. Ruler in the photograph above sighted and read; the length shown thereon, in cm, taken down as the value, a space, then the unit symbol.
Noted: 7.5 cm
